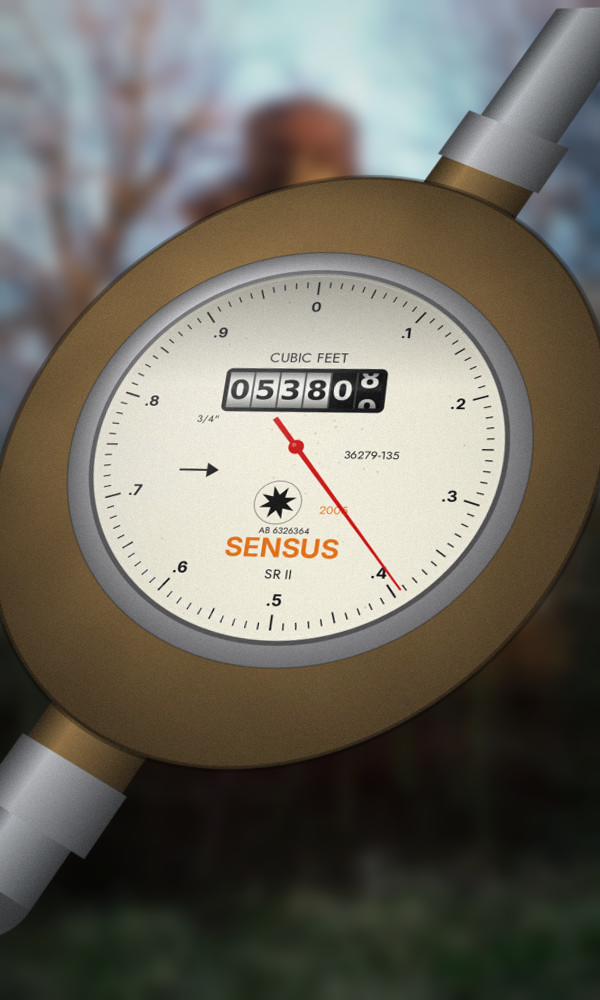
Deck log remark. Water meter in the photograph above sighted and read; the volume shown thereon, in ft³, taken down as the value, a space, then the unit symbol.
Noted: 53808.39 ft³
